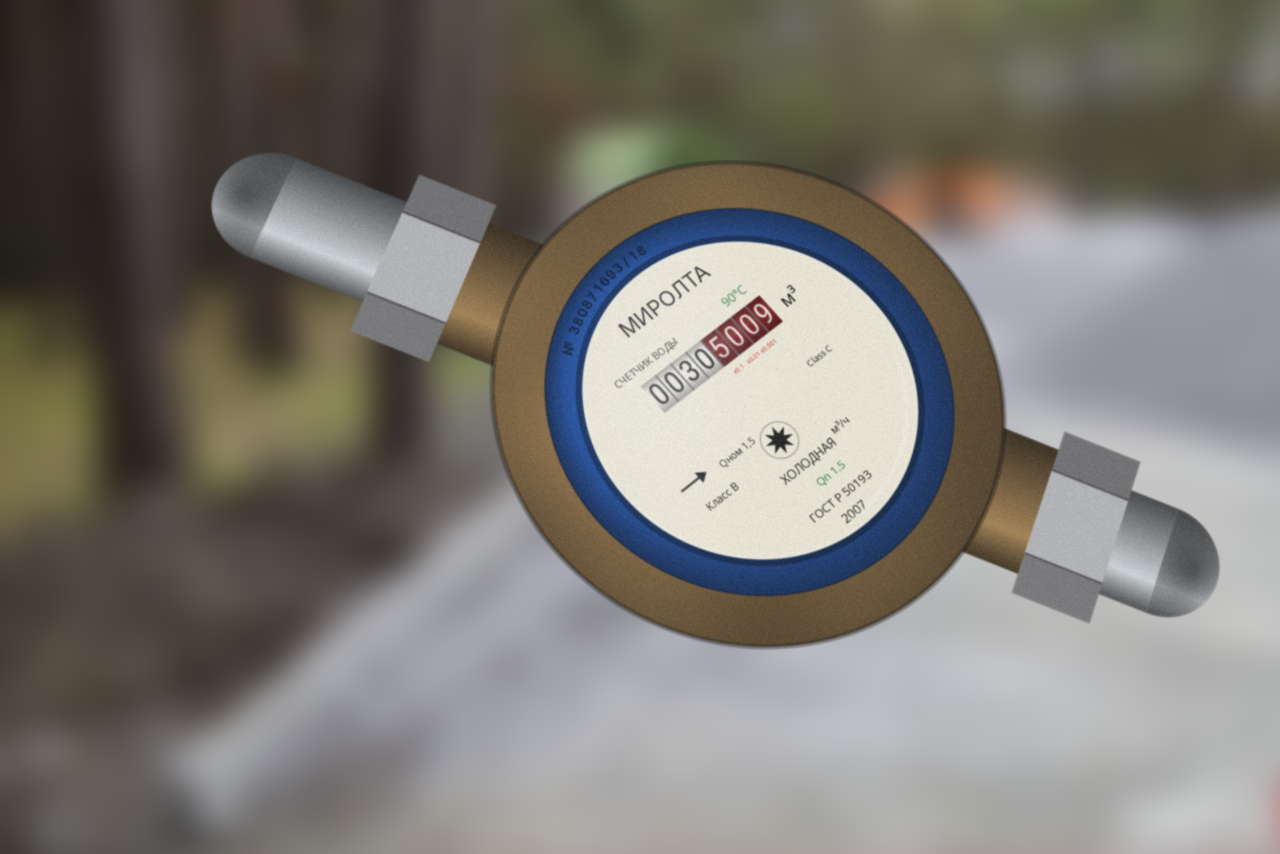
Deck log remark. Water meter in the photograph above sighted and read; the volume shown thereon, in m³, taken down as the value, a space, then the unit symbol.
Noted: 30.5009 m³
